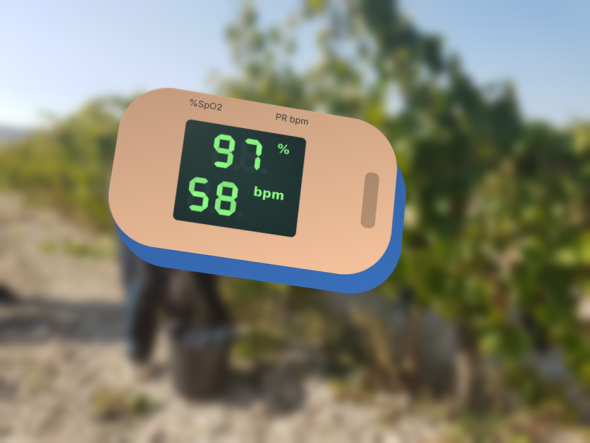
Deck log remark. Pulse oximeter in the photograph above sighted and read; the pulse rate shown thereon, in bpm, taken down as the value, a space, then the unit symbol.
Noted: 58 bpm
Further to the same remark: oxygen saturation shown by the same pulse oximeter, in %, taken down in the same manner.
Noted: 97 %
